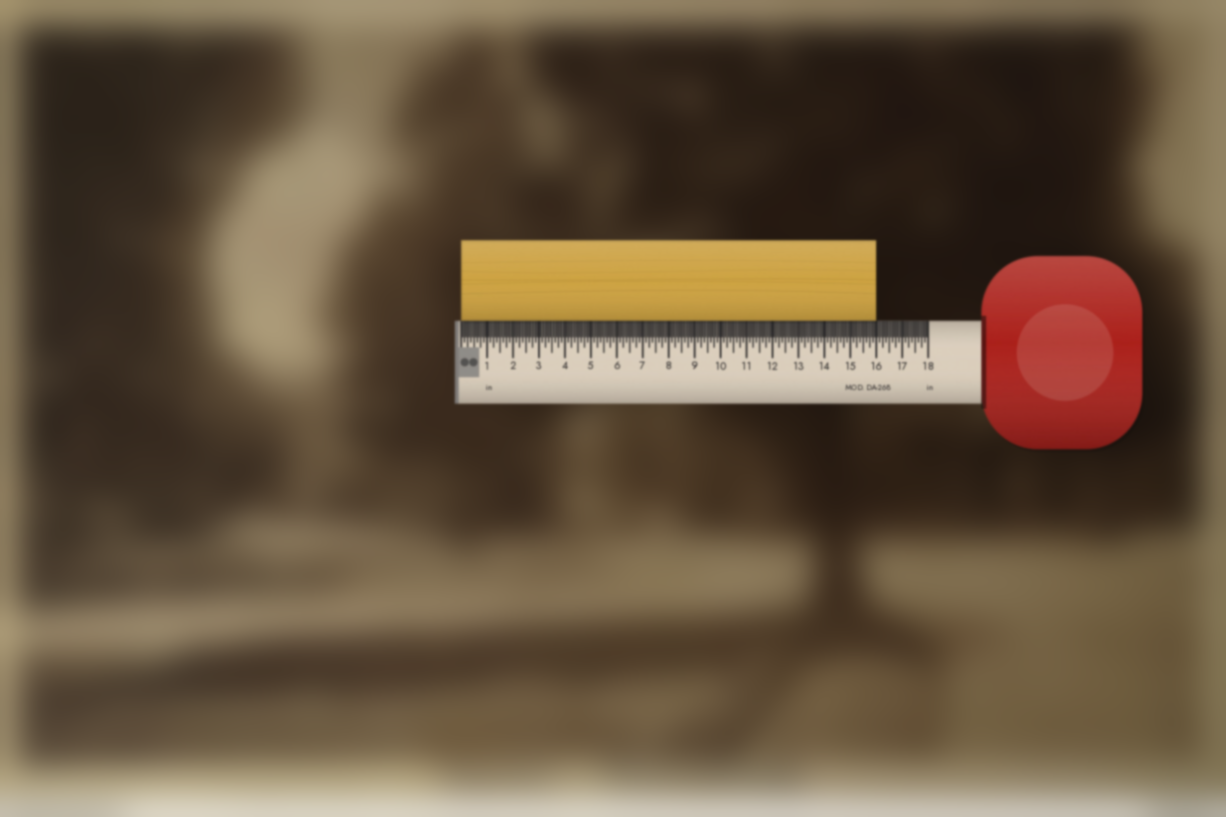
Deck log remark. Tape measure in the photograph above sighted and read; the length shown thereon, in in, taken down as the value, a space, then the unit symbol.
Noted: 16 in
